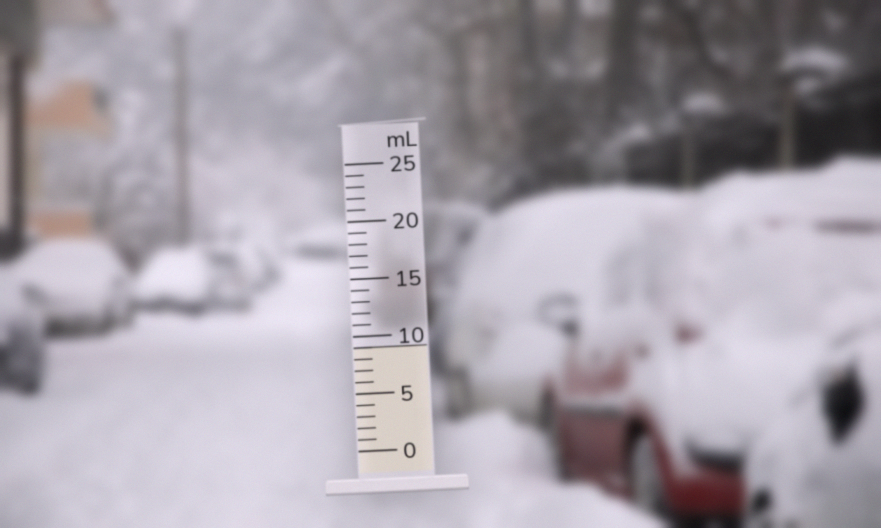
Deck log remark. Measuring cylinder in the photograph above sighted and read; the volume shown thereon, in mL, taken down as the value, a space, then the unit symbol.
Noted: 9 mL
